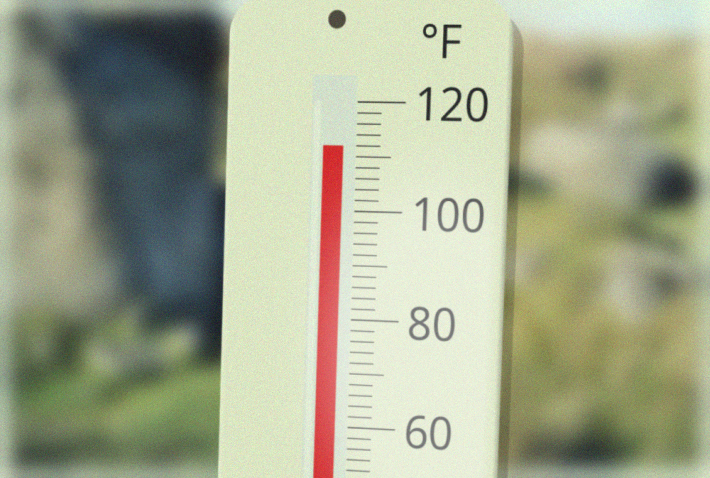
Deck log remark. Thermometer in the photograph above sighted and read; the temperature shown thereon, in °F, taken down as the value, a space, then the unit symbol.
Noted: 112 °F
